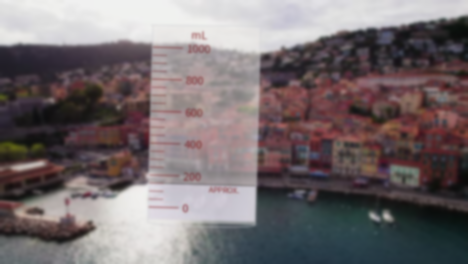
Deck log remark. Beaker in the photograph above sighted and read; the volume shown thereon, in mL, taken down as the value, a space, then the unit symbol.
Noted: 150 mL
